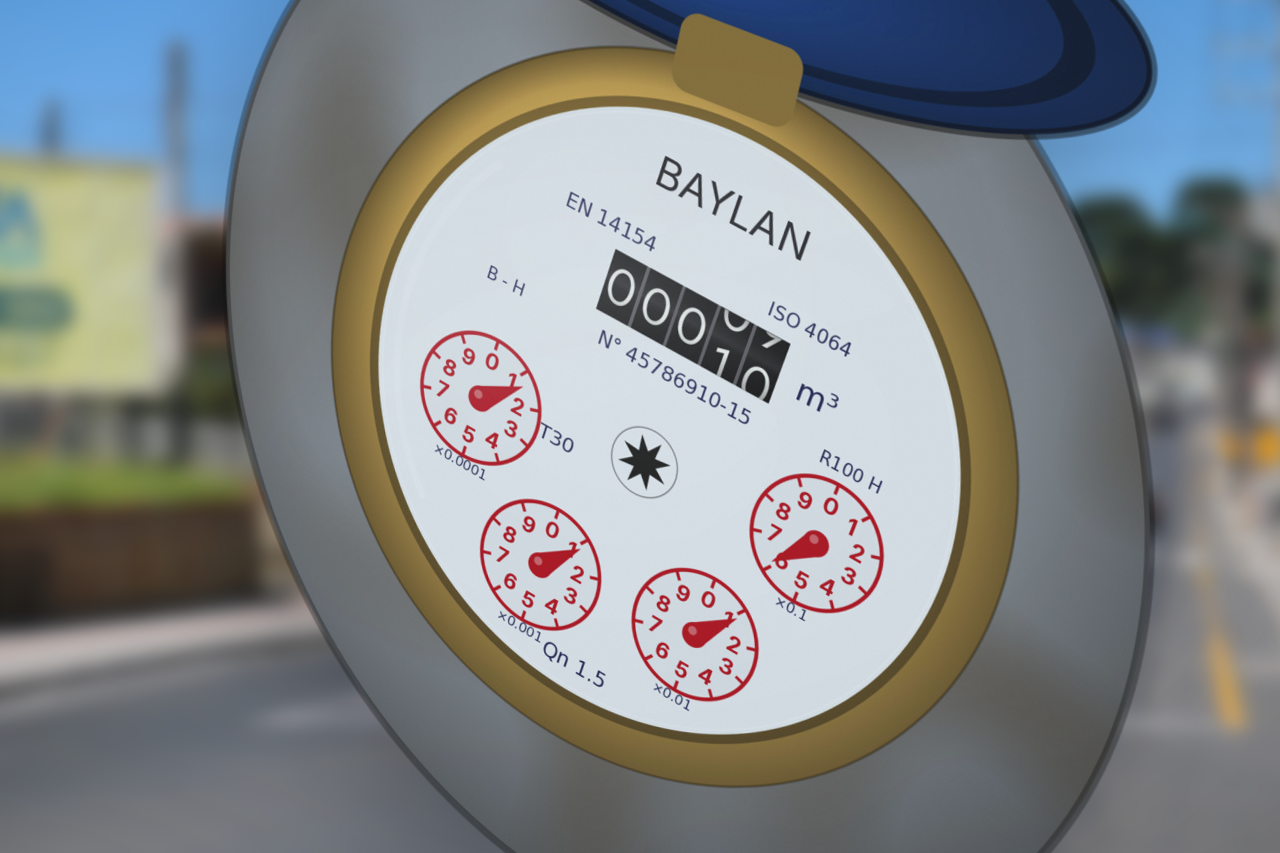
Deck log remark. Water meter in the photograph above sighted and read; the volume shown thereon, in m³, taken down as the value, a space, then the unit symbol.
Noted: 9.6111 m³
